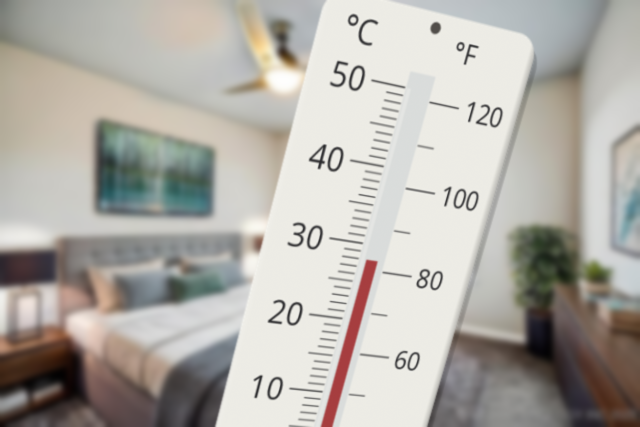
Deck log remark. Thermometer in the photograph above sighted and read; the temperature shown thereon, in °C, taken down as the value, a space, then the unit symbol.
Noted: 28 °C
